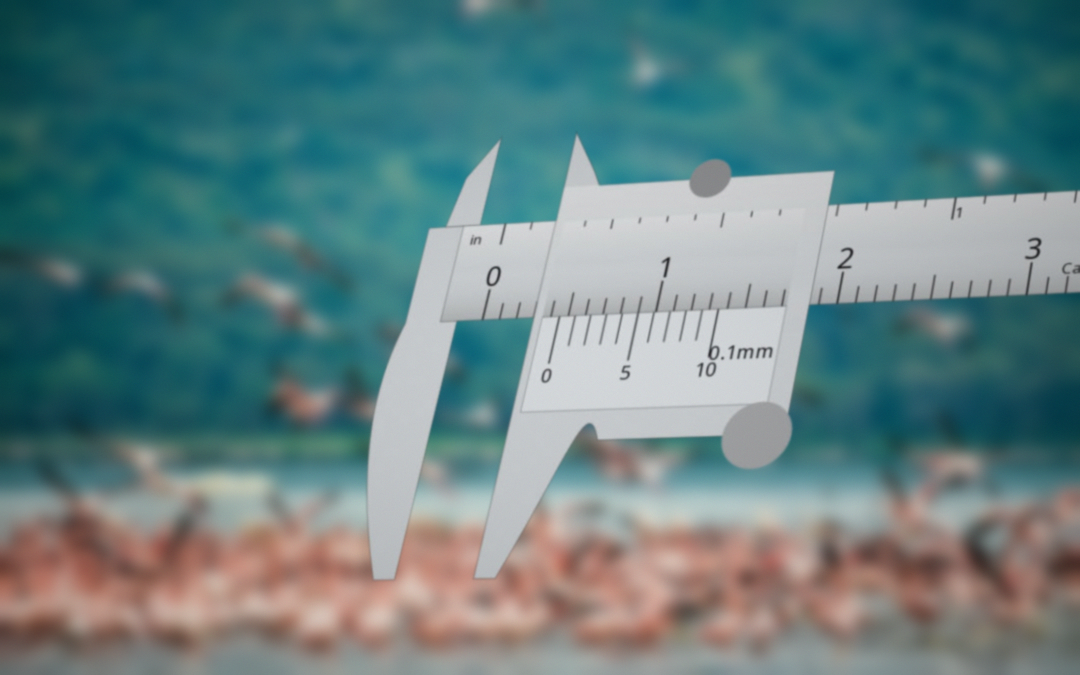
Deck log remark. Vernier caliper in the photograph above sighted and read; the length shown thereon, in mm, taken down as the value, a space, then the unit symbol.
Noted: 4.5 mm
